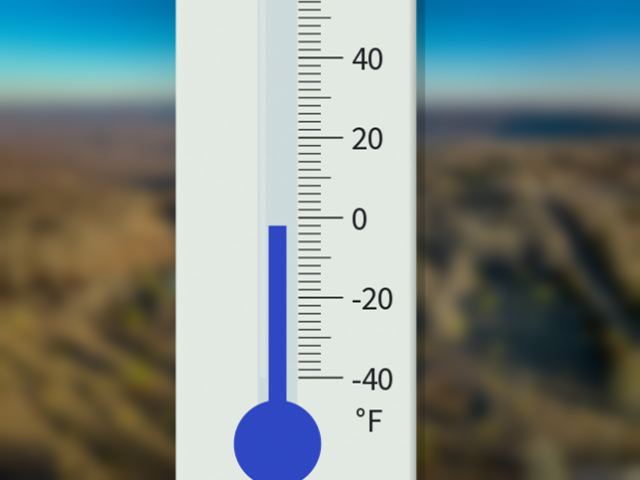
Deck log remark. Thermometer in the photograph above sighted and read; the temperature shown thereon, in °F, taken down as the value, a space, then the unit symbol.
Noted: -2 °F
